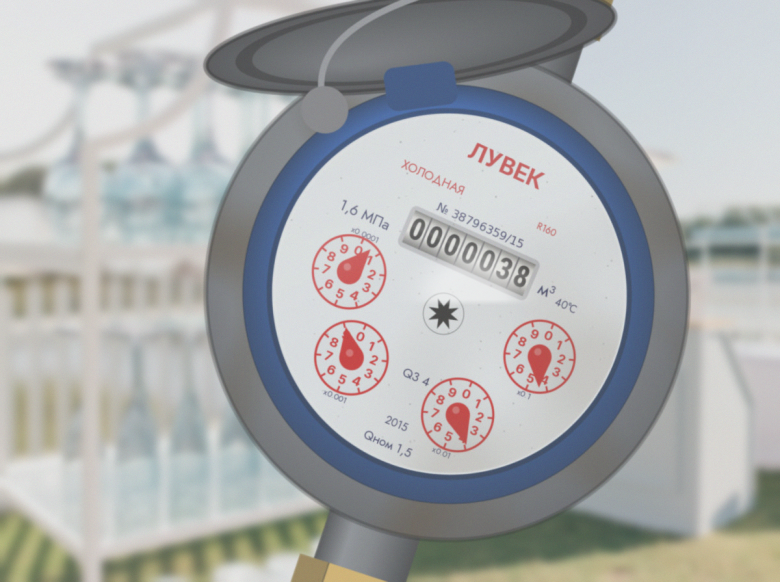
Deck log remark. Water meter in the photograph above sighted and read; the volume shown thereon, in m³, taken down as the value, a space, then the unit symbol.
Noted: 38.4390 m³
